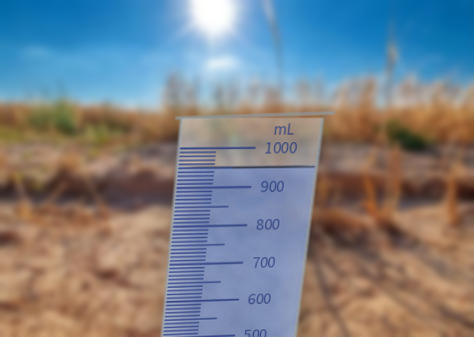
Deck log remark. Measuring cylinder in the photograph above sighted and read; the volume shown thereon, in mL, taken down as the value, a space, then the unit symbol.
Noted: 950 mL
